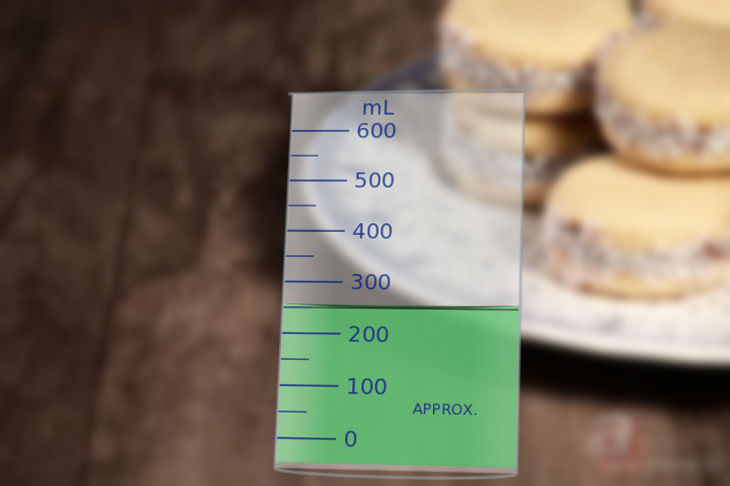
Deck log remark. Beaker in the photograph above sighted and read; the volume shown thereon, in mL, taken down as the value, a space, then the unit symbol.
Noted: 250 mL
